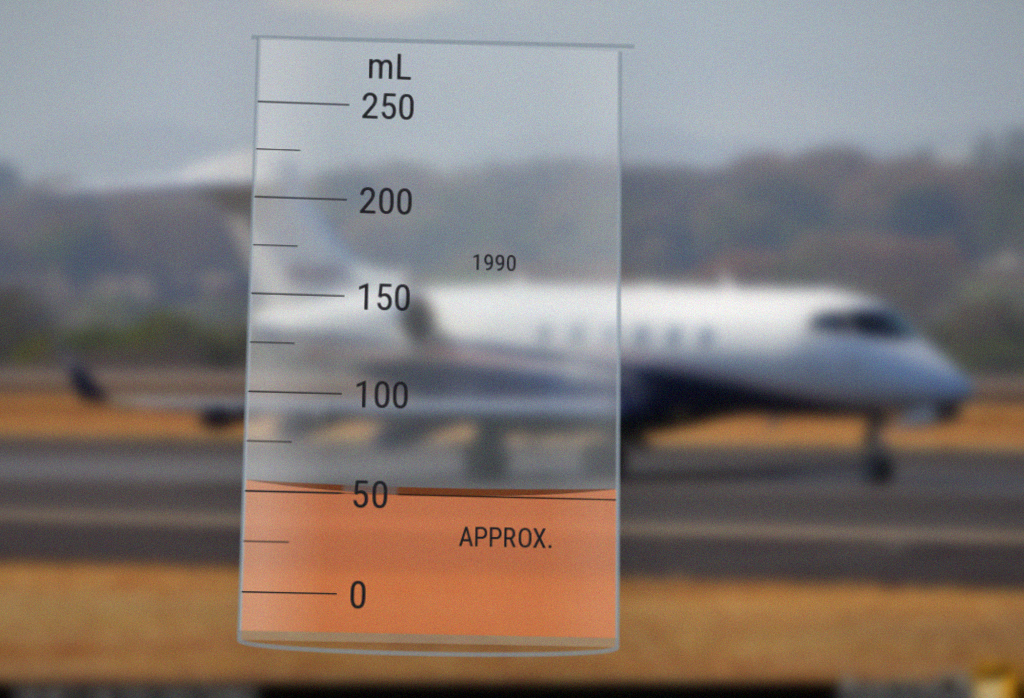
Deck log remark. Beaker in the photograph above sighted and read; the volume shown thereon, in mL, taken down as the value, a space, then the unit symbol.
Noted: 50 mL
